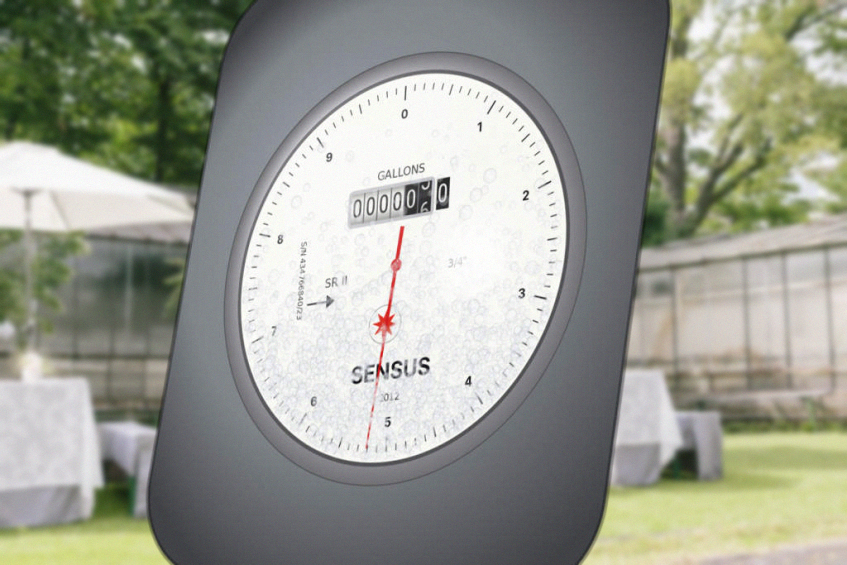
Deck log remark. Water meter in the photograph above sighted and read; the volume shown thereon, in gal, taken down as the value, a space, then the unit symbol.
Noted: 55.2 gal
